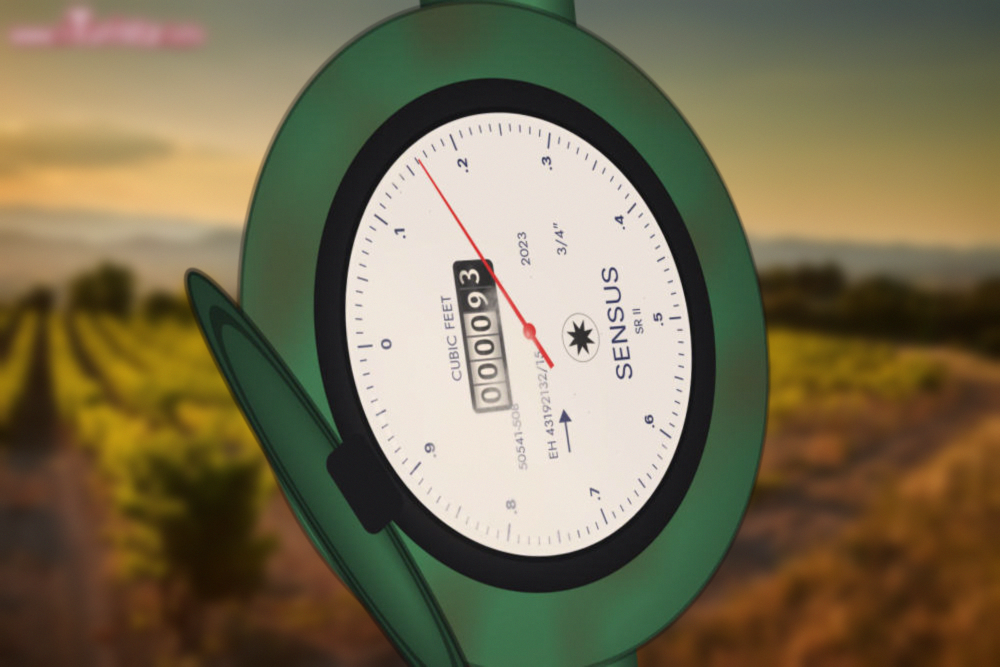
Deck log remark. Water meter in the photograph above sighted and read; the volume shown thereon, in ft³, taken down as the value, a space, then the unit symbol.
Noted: 93.16 ft³
